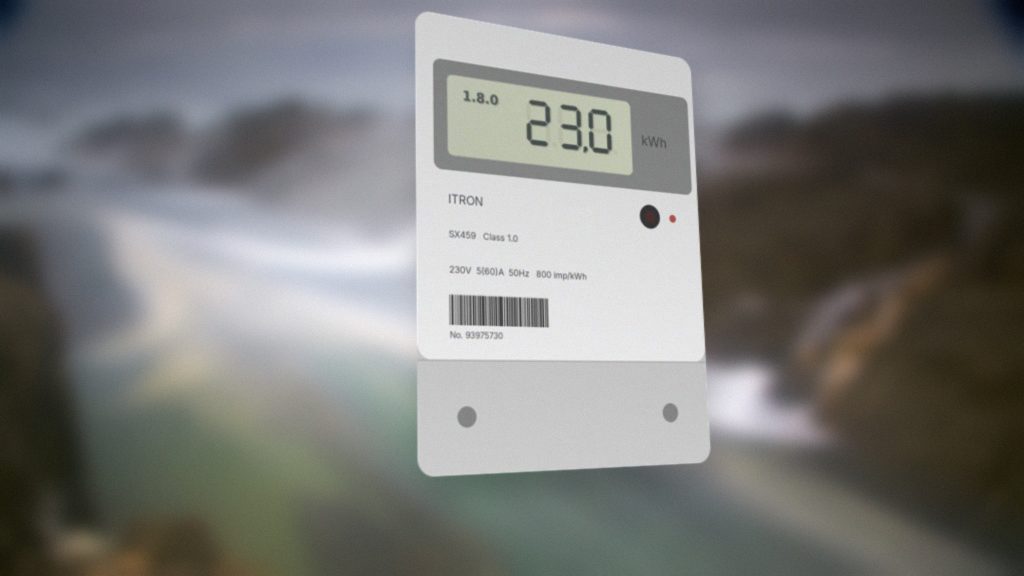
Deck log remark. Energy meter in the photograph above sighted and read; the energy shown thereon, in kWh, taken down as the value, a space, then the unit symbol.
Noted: 23.0 kWh
